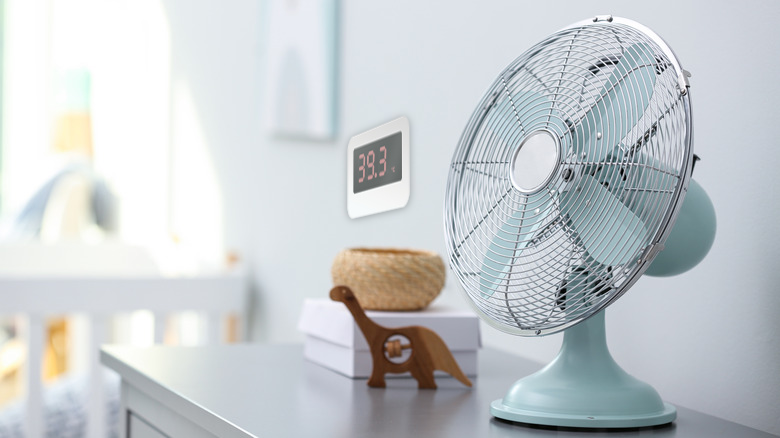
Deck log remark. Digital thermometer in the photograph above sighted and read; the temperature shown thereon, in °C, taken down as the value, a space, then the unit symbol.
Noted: 39.3 °C
